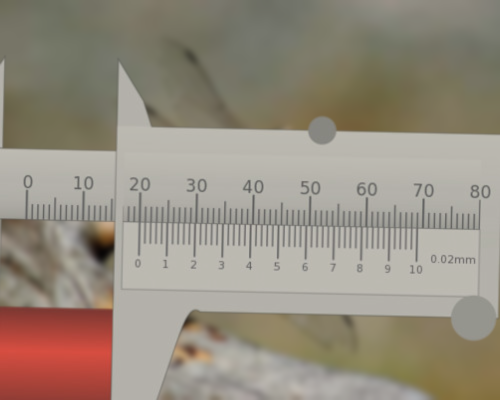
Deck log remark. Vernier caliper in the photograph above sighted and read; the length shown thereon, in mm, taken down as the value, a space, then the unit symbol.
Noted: 20.0 mm
